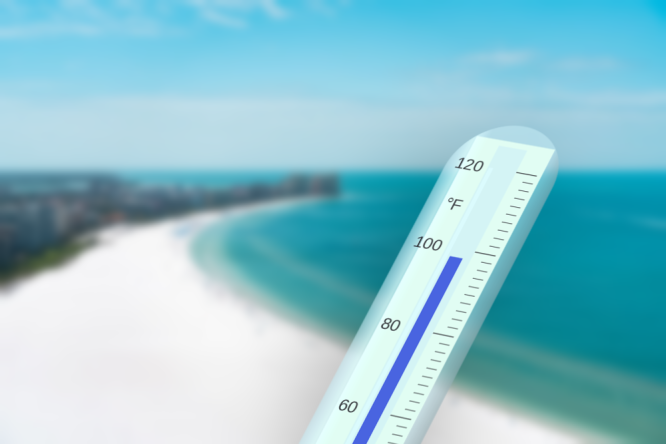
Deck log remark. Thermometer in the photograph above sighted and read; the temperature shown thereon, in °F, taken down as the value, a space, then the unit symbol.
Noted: 98 °F
